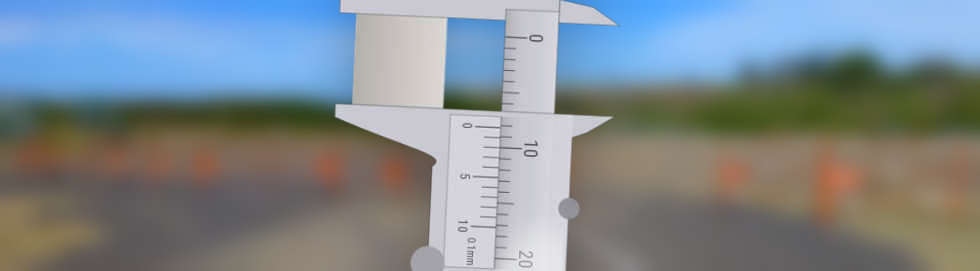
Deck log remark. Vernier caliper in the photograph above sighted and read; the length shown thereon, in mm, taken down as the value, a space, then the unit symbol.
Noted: 8.2 mm
